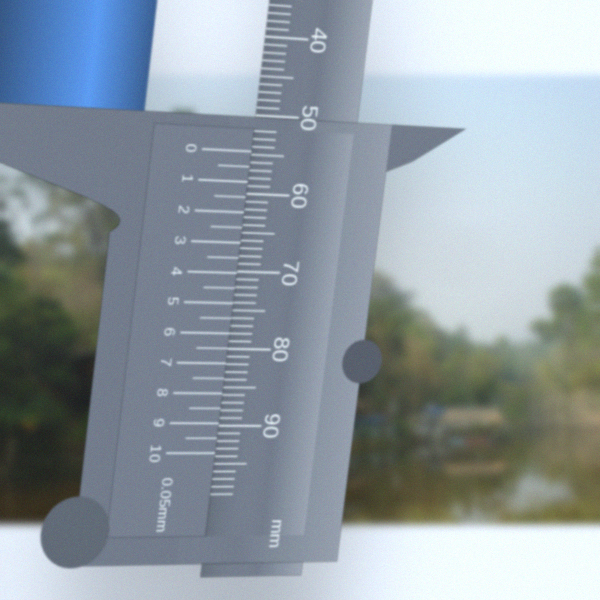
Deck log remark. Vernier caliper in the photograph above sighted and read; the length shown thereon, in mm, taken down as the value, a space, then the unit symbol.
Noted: 54.6 mm
